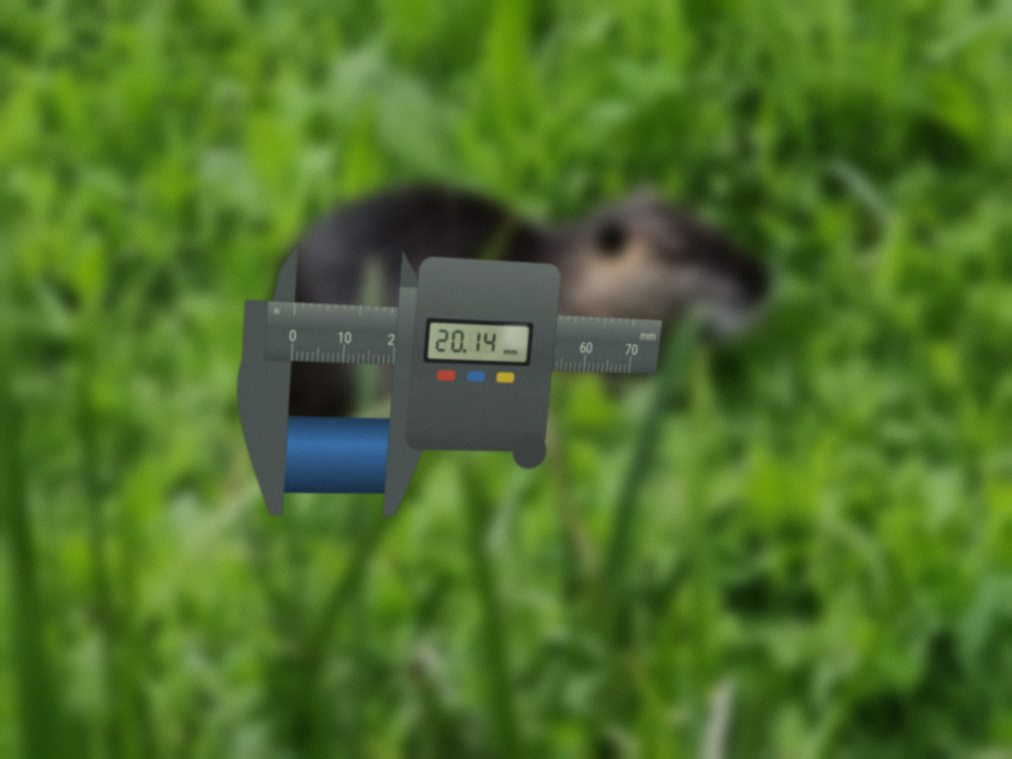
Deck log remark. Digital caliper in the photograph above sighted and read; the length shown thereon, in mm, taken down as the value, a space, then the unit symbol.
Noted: 20.14 mm
